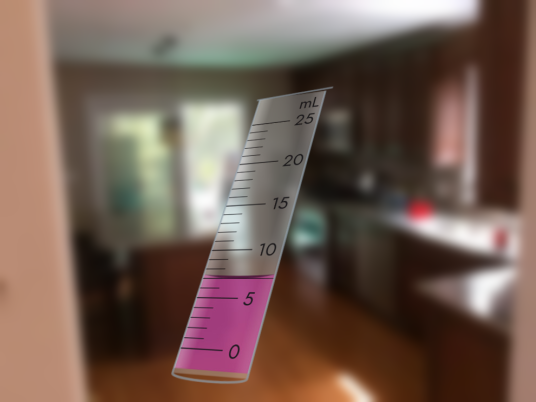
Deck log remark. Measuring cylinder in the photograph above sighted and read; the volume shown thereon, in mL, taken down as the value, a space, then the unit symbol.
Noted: 7 mL
